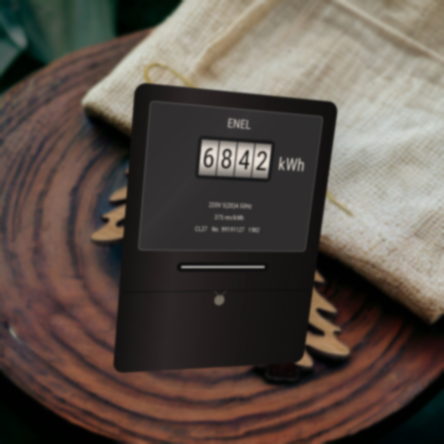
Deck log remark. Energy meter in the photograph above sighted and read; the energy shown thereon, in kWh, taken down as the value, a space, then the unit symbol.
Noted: 6842 kWh
